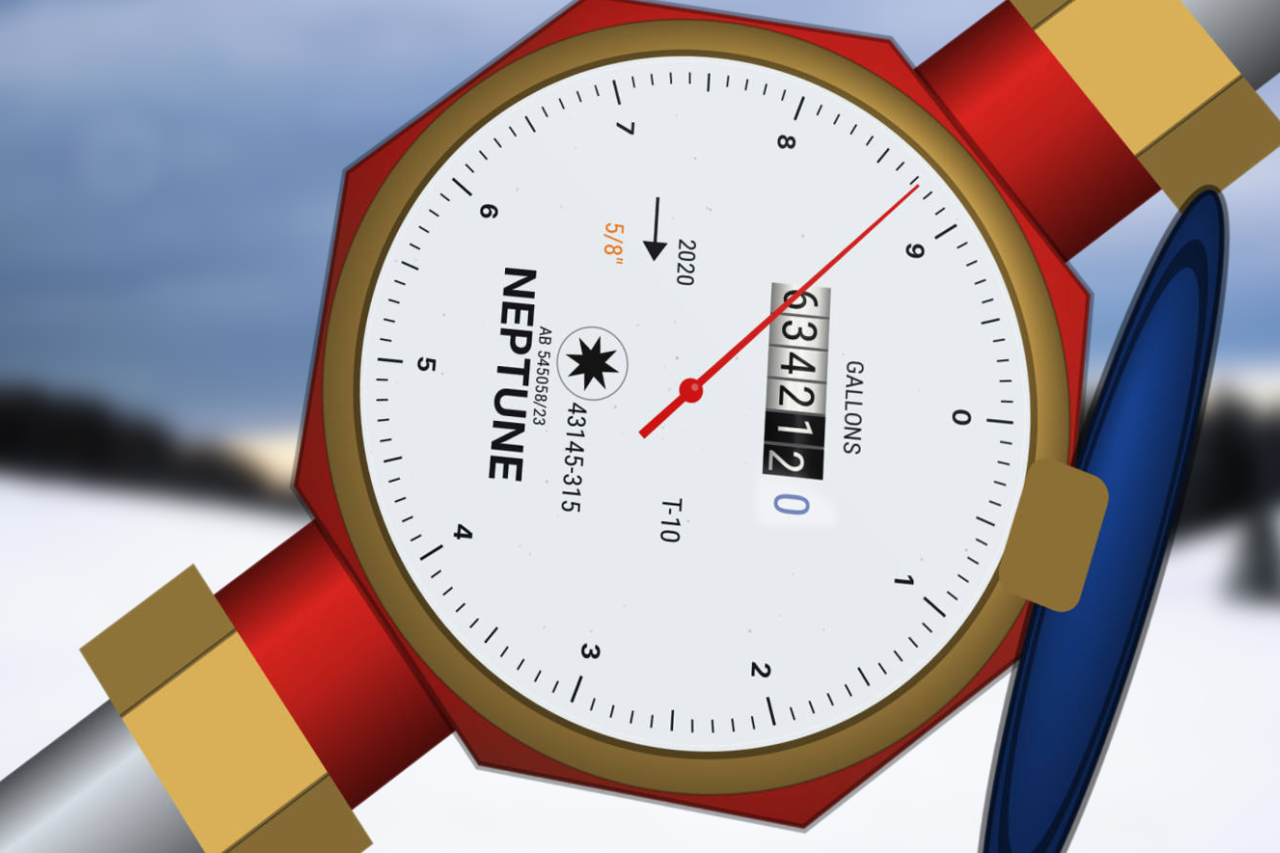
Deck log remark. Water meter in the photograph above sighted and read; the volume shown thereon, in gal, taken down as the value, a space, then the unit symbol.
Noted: 6342118.7 gal
